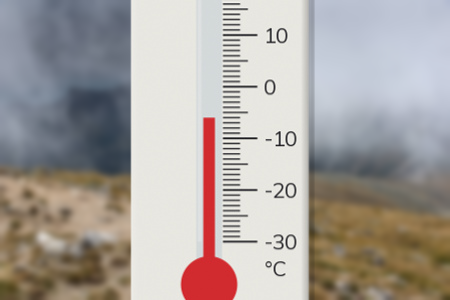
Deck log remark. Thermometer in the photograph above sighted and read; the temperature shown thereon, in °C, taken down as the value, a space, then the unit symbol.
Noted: -6 °C
